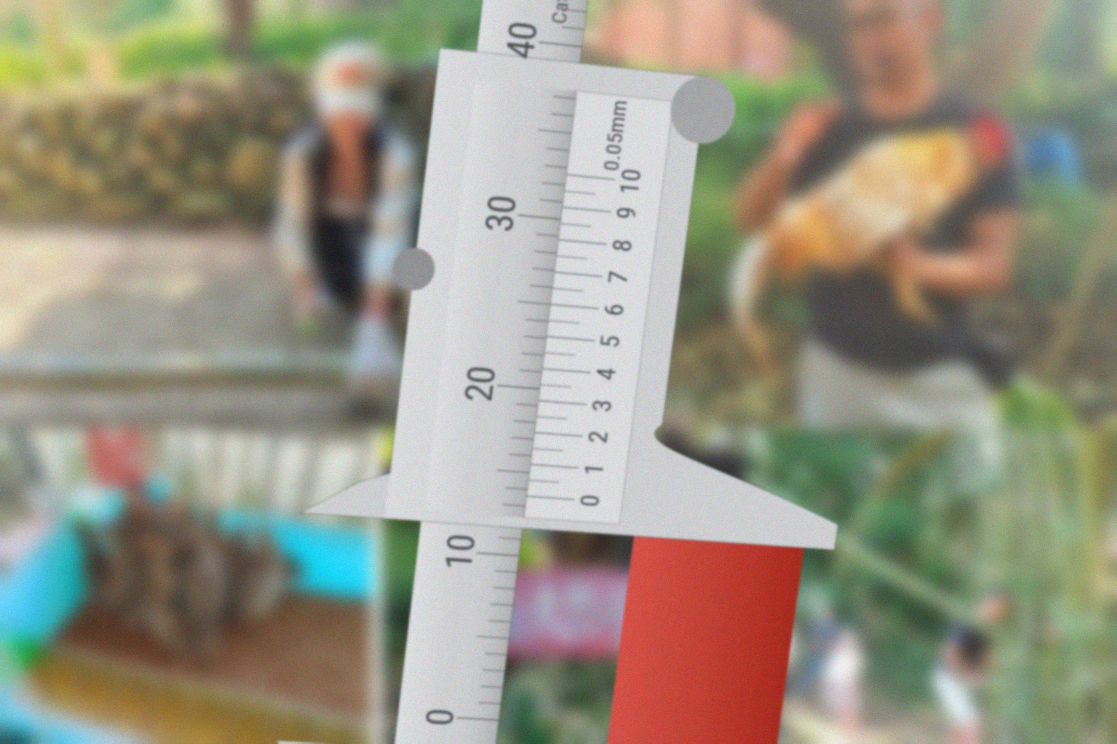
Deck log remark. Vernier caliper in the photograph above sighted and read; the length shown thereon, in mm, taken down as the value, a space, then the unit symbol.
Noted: 13.6 mm
